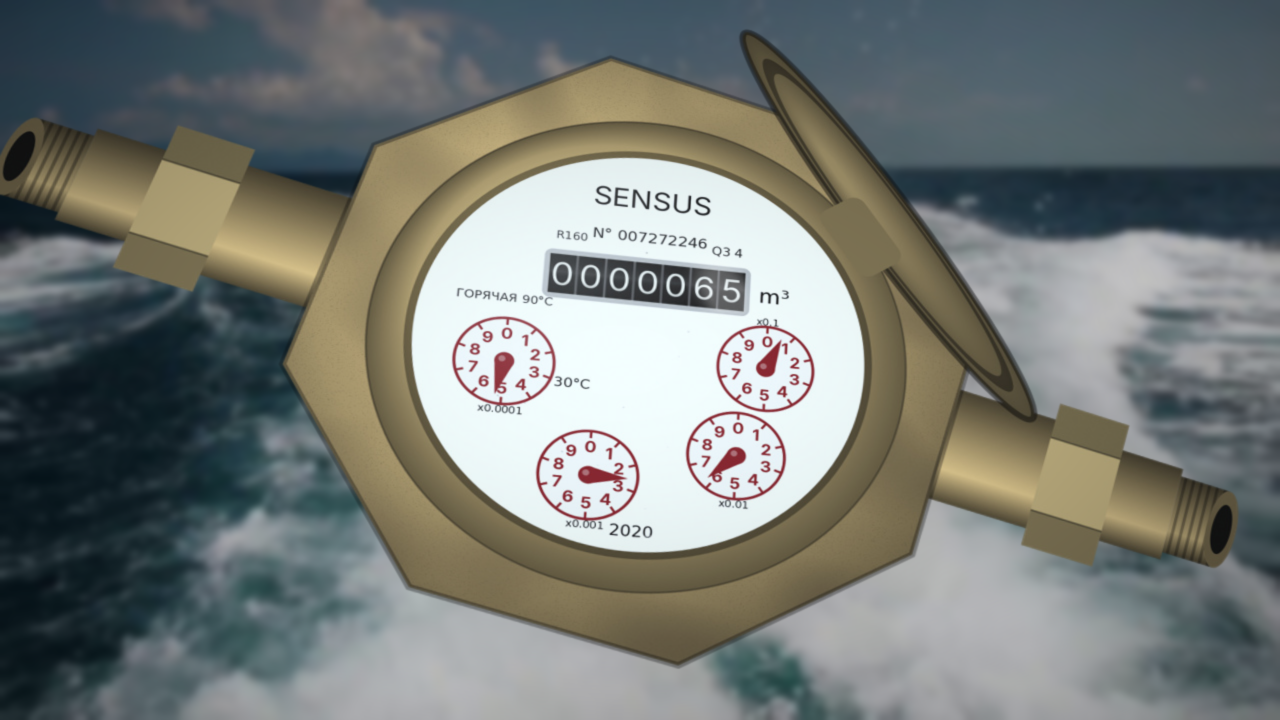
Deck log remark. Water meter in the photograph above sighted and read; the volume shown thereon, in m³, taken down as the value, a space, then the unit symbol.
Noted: 65.0625 m³
